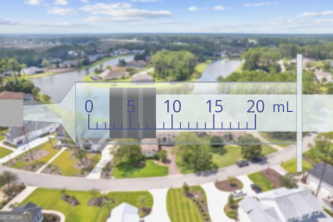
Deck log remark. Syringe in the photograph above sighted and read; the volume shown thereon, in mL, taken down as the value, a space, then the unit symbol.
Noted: 2.5 mL
